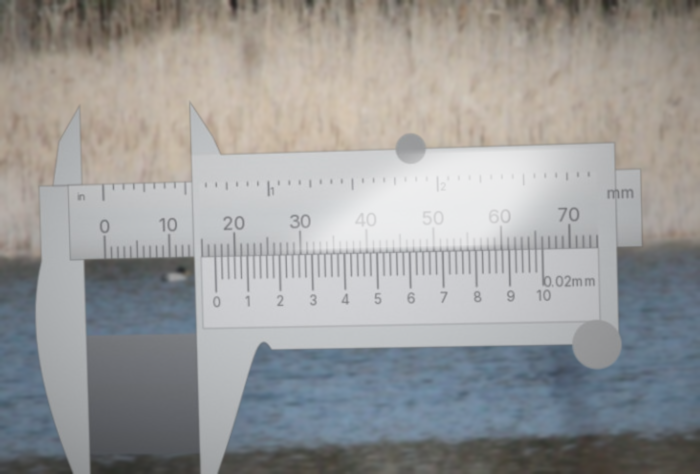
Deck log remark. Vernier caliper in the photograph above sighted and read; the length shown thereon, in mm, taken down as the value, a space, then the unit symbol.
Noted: 17.0 mm
